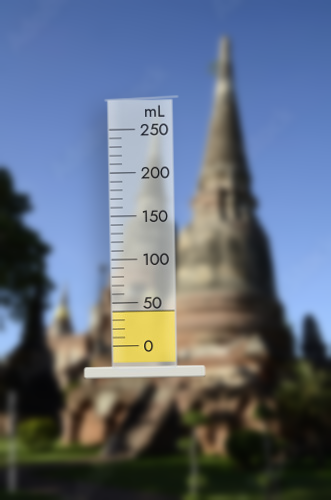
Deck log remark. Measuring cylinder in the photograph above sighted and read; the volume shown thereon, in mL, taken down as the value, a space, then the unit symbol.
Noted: 40 mL
